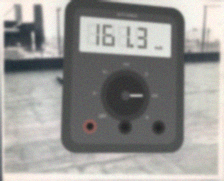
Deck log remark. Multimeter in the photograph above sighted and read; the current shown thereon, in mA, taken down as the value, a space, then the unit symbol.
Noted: 161.3 mA
